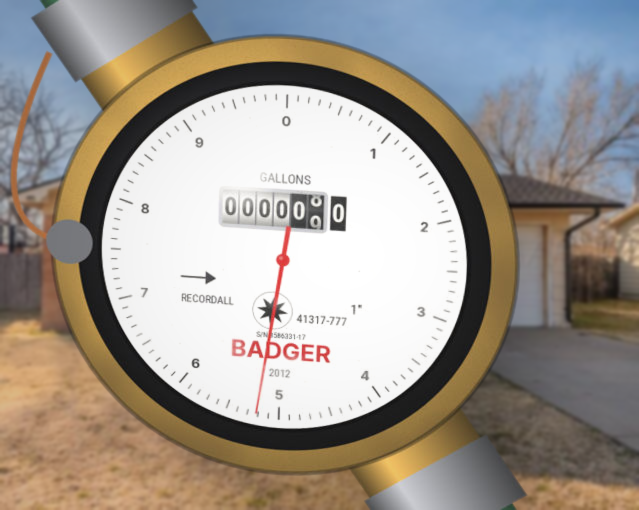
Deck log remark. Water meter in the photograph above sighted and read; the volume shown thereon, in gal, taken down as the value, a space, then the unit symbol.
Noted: 85.2 gal
